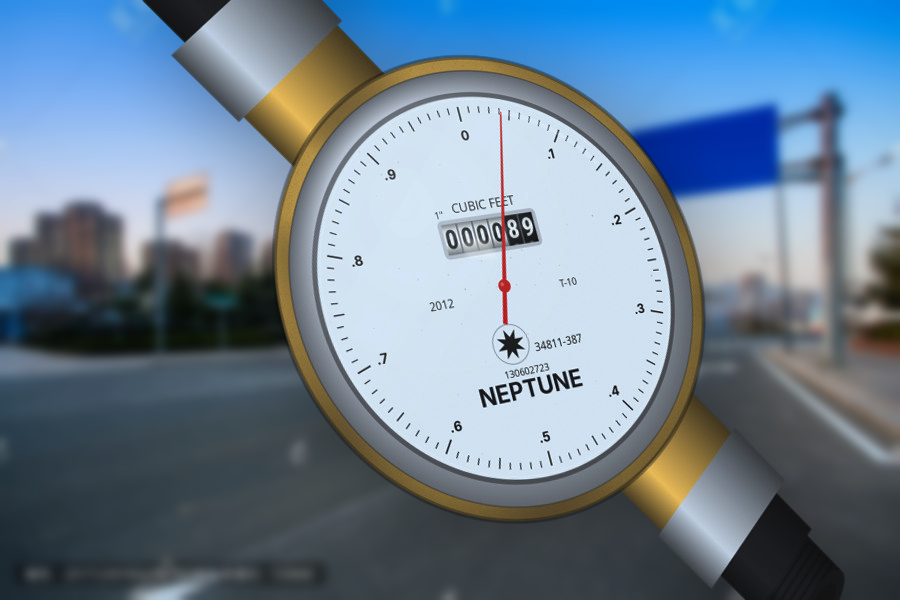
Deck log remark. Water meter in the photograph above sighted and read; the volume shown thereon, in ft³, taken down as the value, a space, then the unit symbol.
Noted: 89.04 ft³
